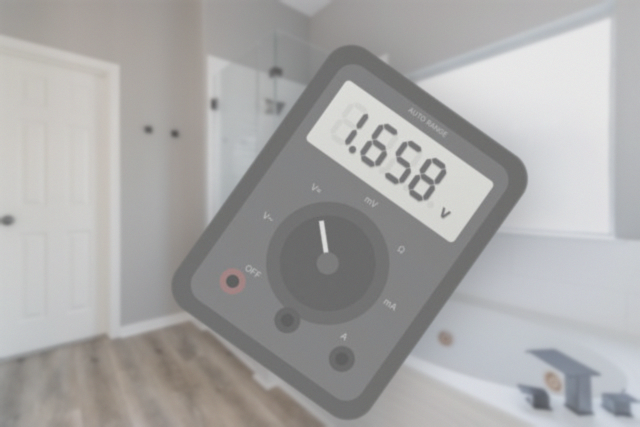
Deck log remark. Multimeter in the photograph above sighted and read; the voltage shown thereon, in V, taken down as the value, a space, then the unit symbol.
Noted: 1.658 V
